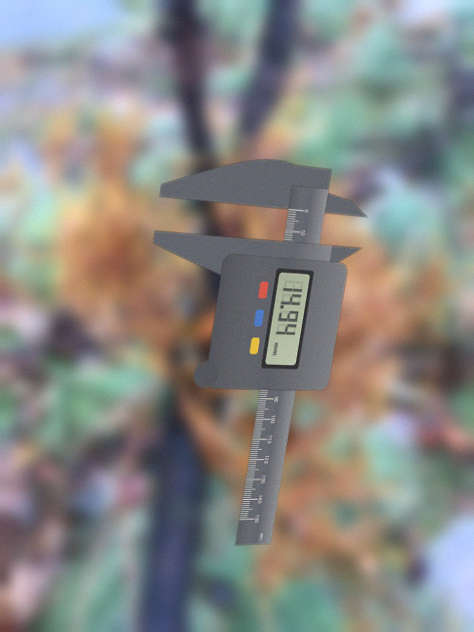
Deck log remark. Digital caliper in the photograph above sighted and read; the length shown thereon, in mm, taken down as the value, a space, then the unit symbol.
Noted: 14.94 mm
